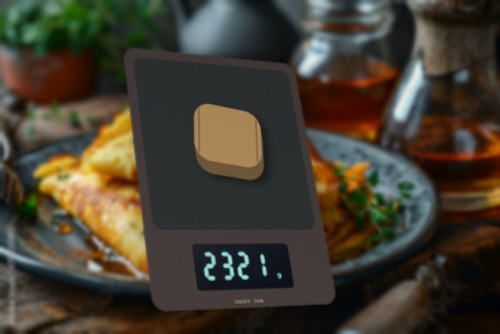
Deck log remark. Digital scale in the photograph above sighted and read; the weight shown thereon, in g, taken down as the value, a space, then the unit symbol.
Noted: 2321 g
